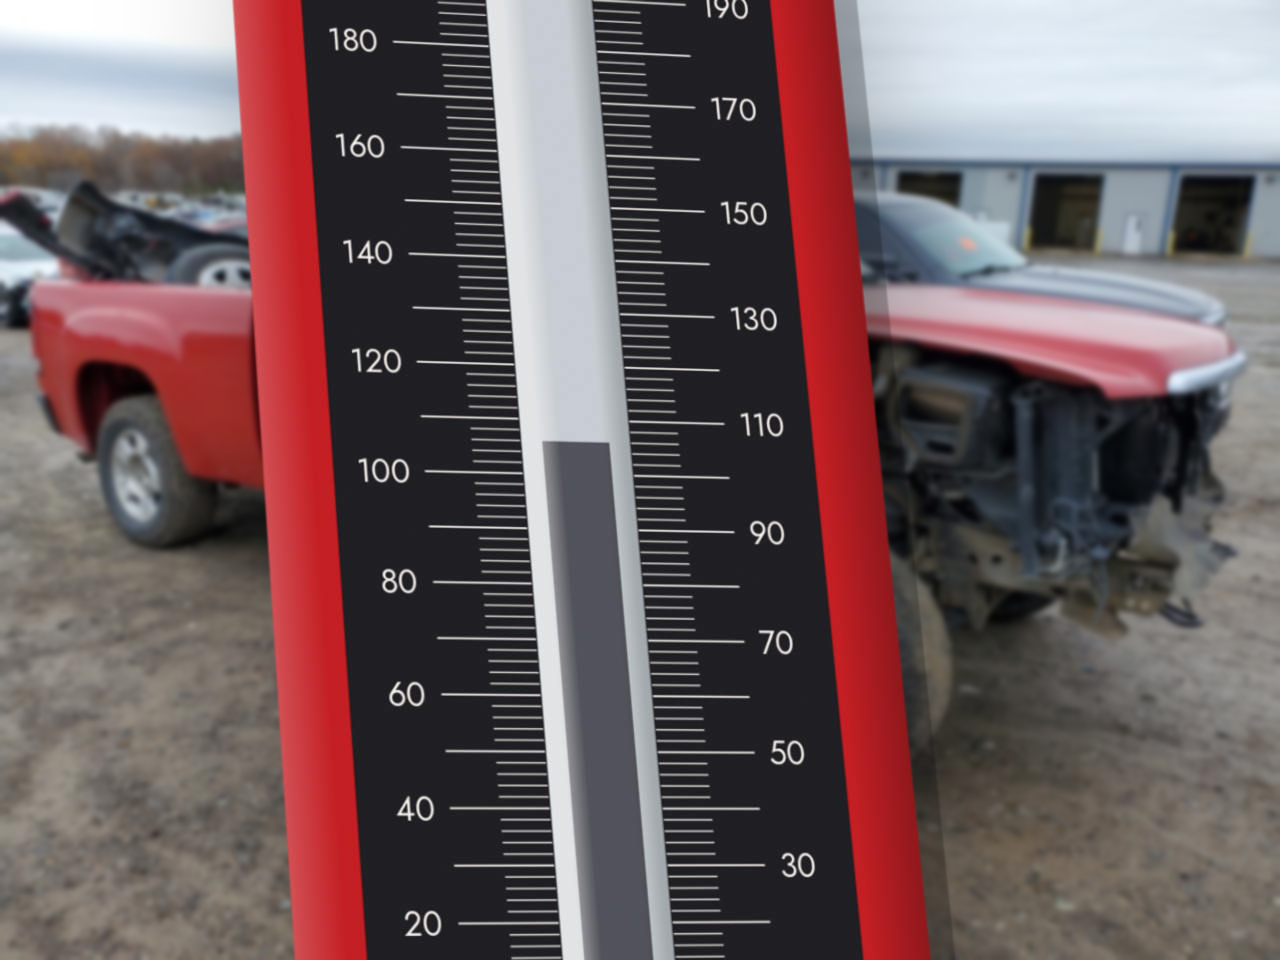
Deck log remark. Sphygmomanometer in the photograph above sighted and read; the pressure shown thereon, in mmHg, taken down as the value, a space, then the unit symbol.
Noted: 106 mmHg
